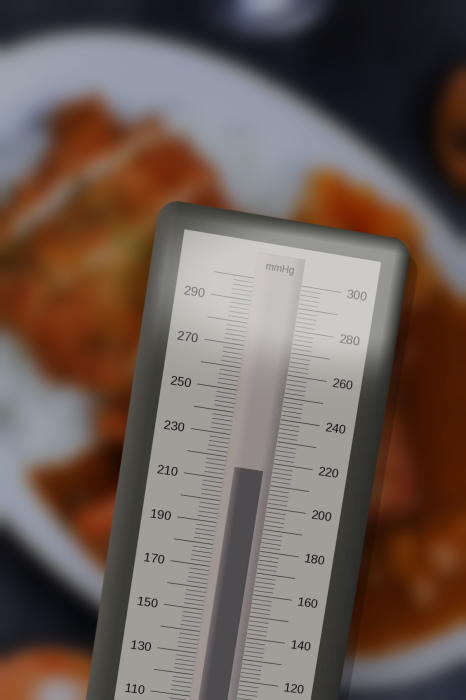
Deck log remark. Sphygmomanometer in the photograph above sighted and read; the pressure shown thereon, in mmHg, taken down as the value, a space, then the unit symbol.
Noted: 216 mmHg
